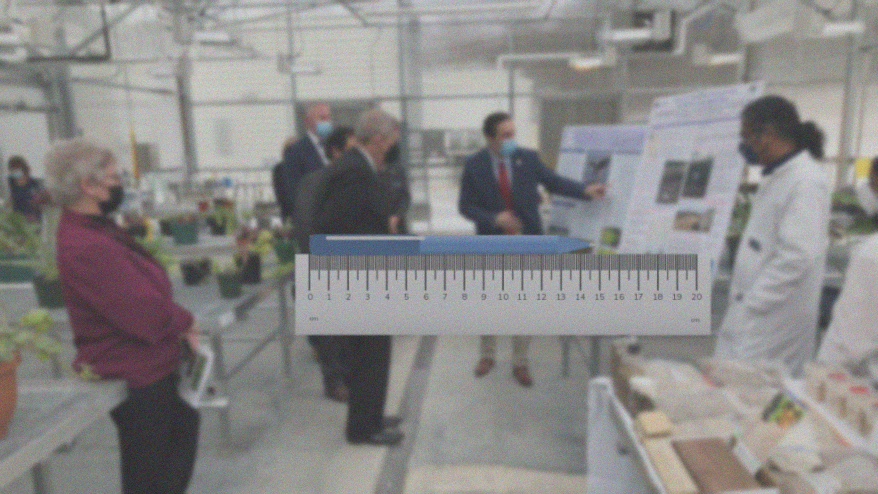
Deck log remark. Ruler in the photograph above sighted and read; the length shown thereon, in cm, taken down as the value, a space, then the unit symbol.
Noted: 15 cm
